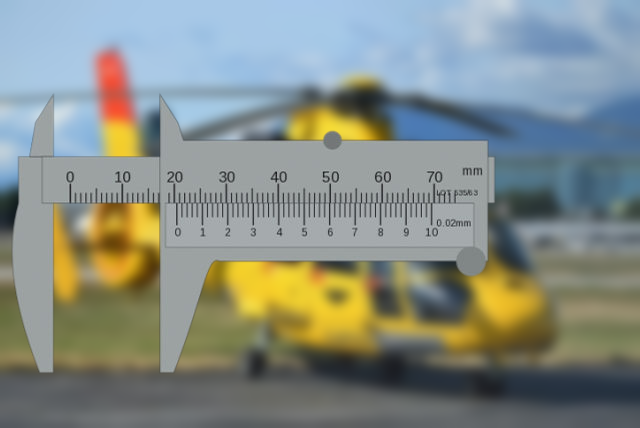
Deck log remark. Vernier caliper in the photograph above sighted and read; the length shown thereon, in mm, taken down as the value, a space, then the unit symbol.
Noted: 20.5 mm
